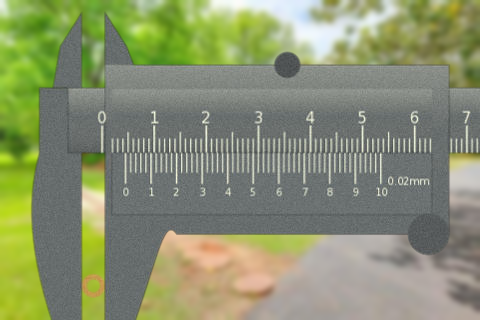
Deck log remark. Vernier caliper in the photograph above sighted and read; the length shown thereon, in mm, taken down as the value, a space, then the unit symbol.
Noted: 4.5 mm
